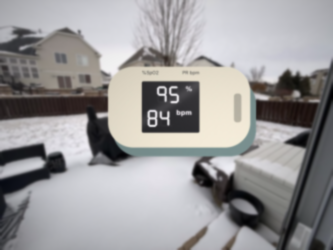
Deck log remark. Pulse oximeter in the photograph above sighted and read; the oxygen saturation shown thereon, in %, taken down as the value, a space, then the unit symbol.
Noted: 95 %
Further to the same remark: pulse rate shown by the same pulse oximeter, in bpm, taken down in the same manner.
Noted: 84 bpm
